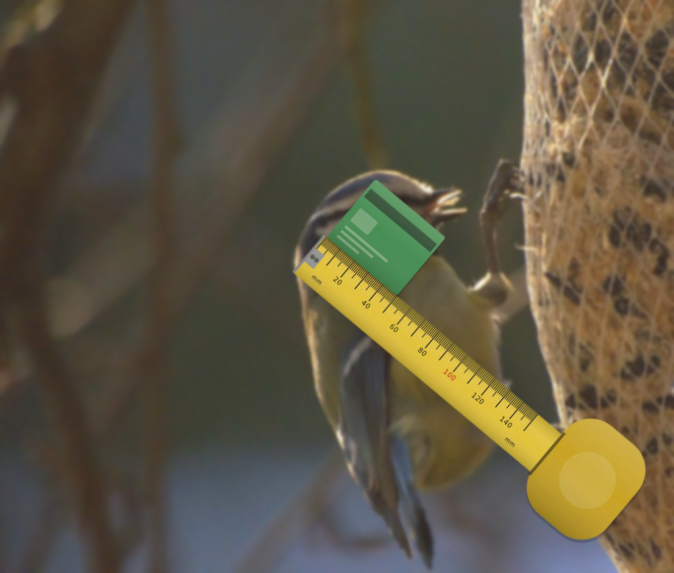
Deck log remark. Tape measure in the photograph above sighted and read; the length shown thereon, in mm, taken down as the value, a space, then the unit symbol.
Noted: 50 mm
